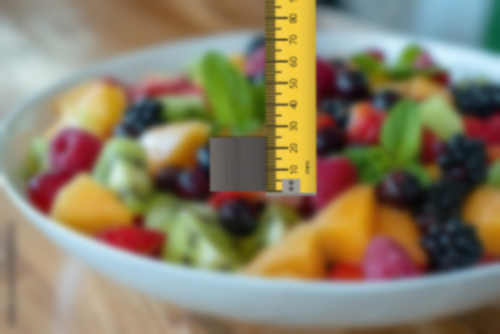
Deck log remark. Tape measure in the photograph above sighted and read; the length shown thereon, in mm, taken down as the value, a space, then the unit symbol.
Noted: 25 mm
